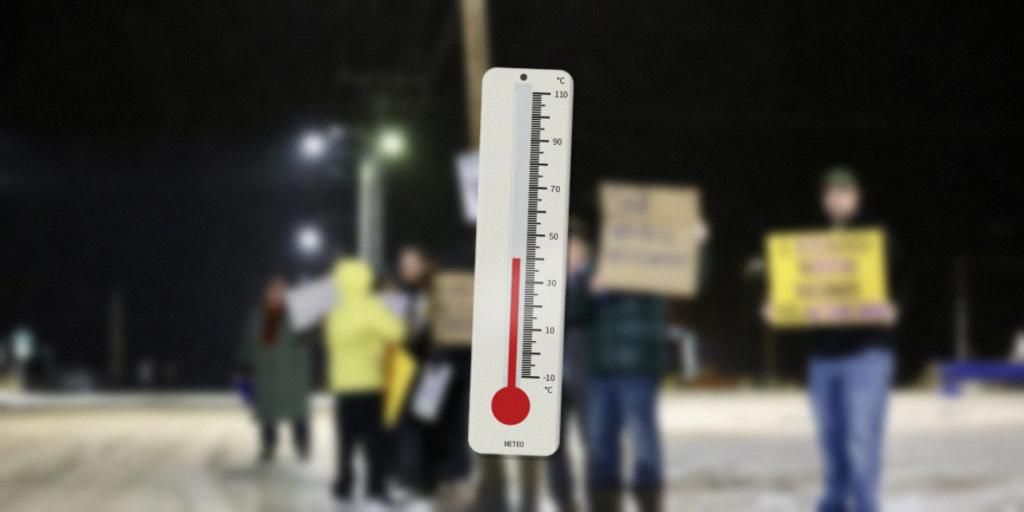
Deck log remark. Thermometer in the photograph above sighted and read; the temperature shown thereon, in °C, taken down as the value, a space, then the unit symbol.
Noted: 40 °C
